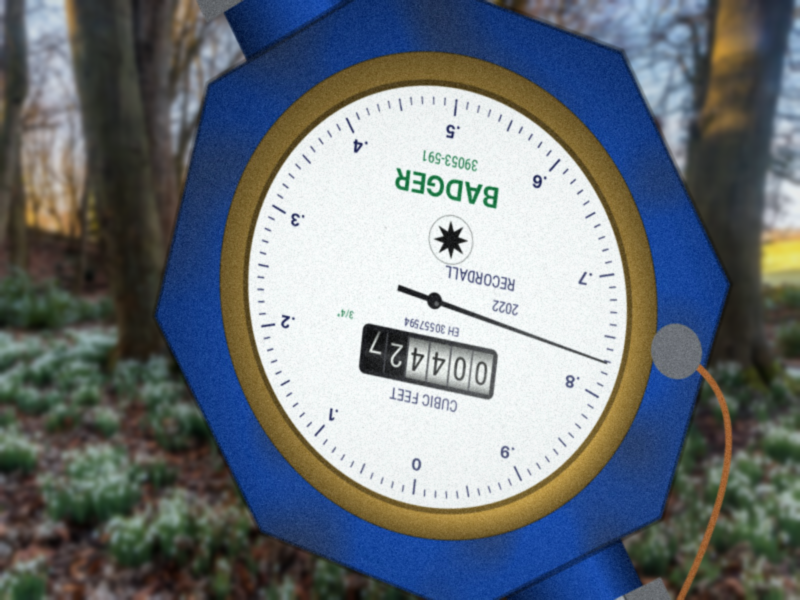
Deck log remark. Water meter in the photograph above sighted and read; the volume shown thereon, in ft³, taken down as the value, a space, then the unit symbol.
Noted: 4426.77 ft³
